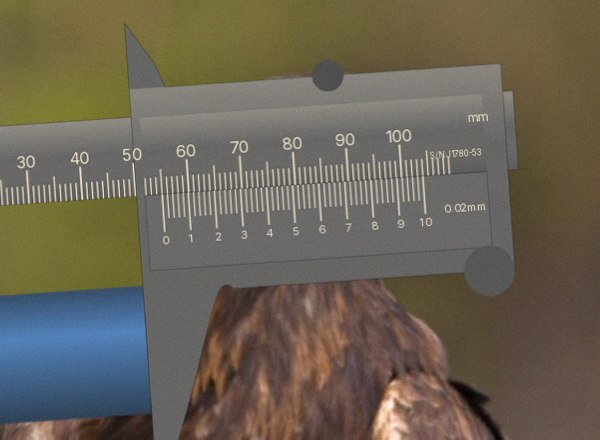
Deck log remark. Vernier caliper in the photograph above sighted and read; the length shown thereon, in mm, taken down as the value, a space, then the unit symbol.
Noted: 55.0 mm
